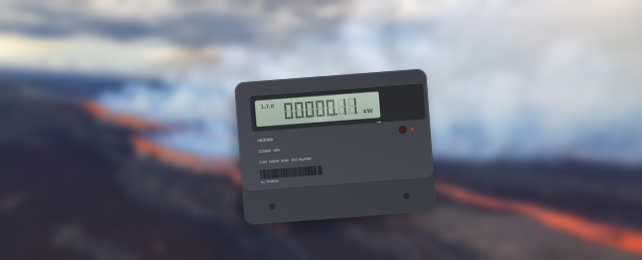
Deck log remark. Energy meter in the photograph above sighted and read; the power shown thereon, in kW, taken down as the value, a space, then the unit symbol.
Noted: 0.11 kW
